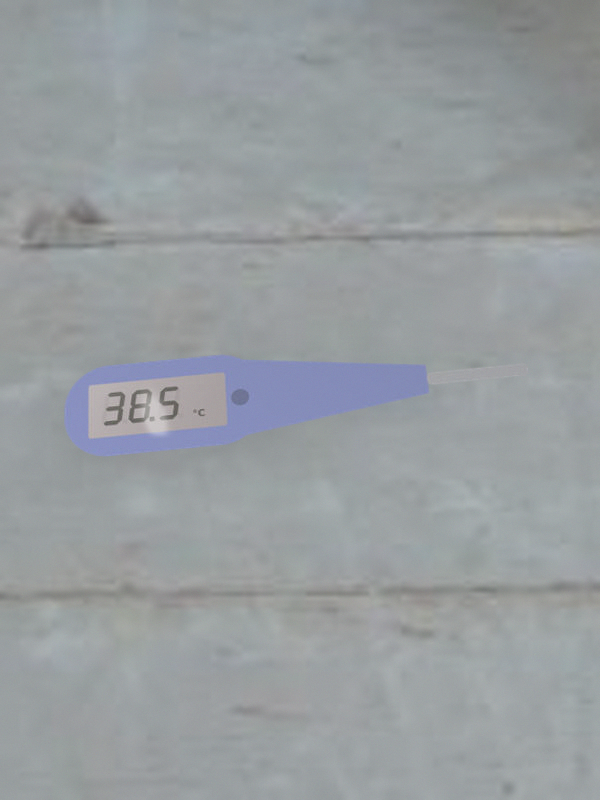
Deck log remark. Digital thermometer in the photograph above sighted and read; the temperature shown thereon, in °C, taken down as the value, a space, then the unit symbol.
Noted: 38.5 °C
